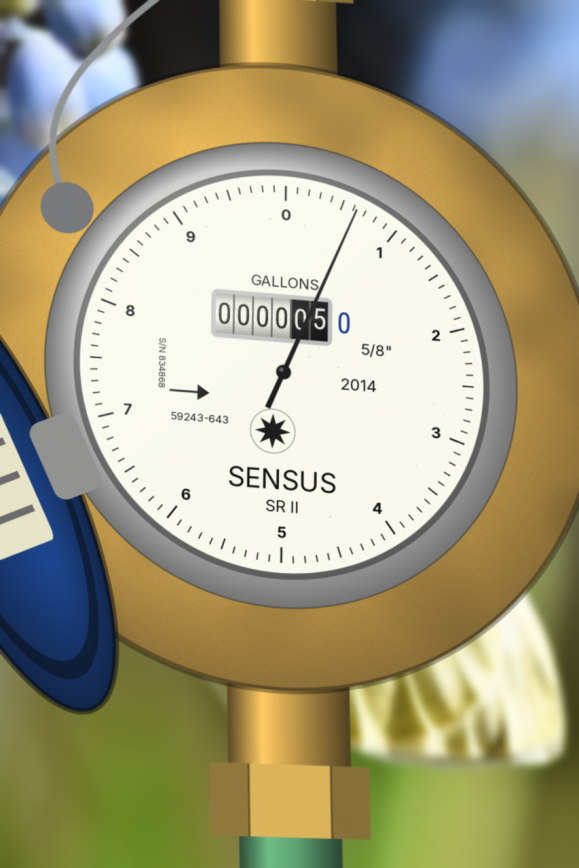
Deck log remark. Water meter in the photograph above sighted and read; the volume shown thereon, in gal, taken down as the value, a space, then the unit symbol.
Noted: 50.6 gal
